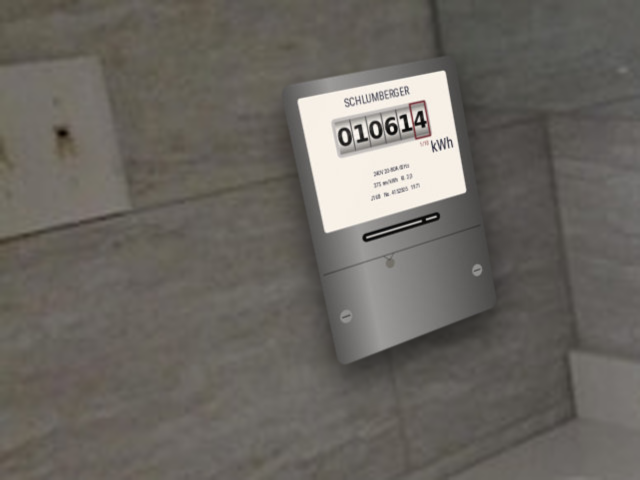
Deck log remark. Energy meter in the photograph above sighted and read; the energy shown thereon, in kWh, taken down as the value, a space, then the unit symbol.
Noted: 1061.4 kWh
